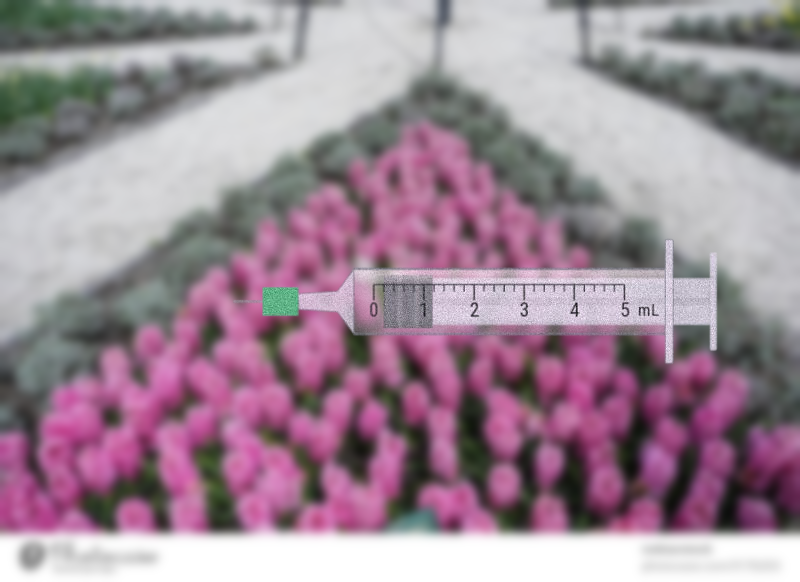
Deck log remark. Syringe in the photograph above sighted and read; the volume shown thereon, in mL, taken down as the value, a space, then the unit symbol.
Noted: 0.2 mL
